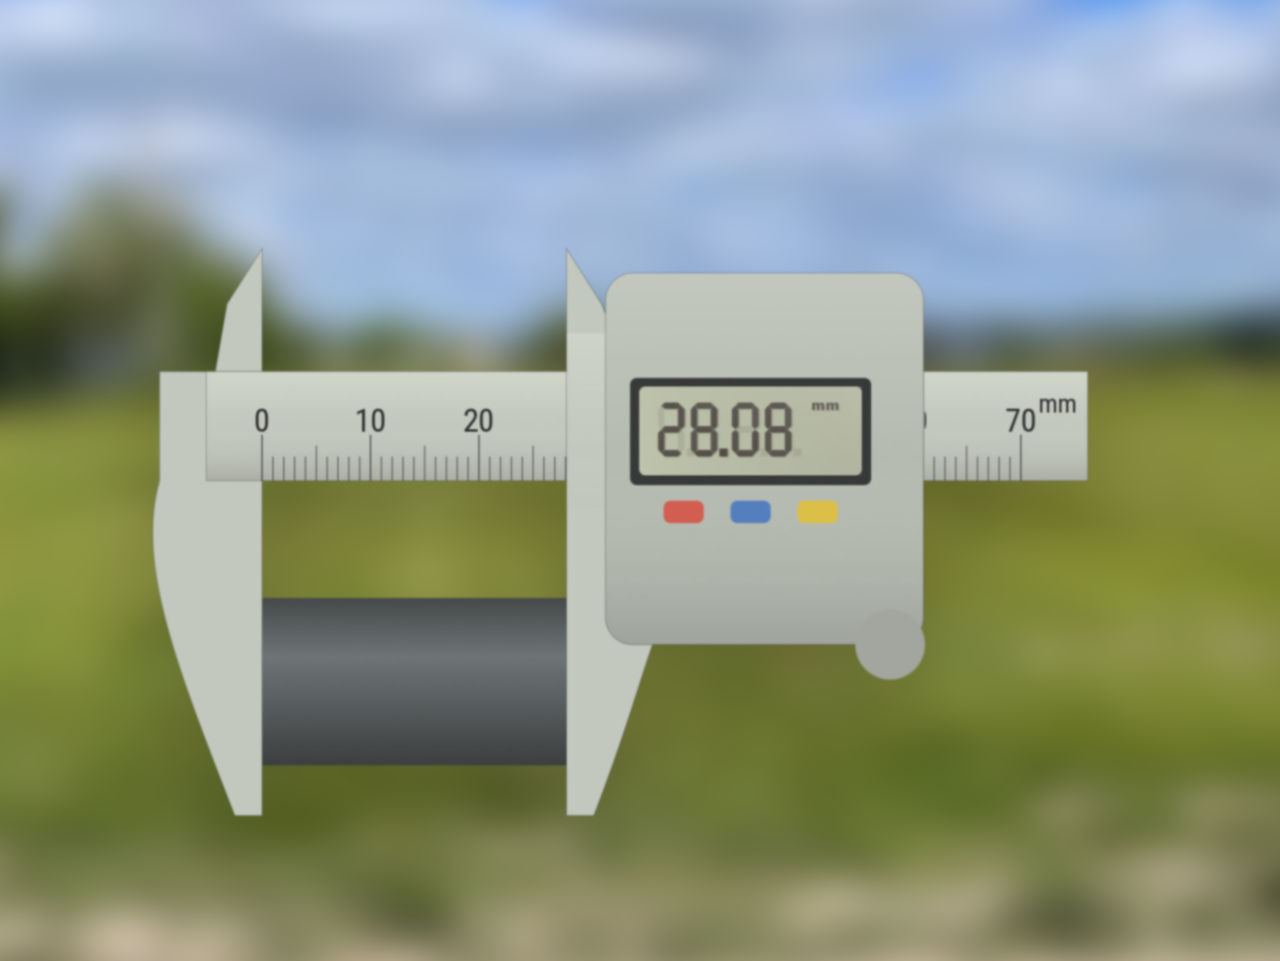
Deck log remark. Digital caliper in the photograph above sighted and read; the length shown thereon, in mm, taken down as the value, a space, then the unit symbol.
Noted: 28.08 mm
